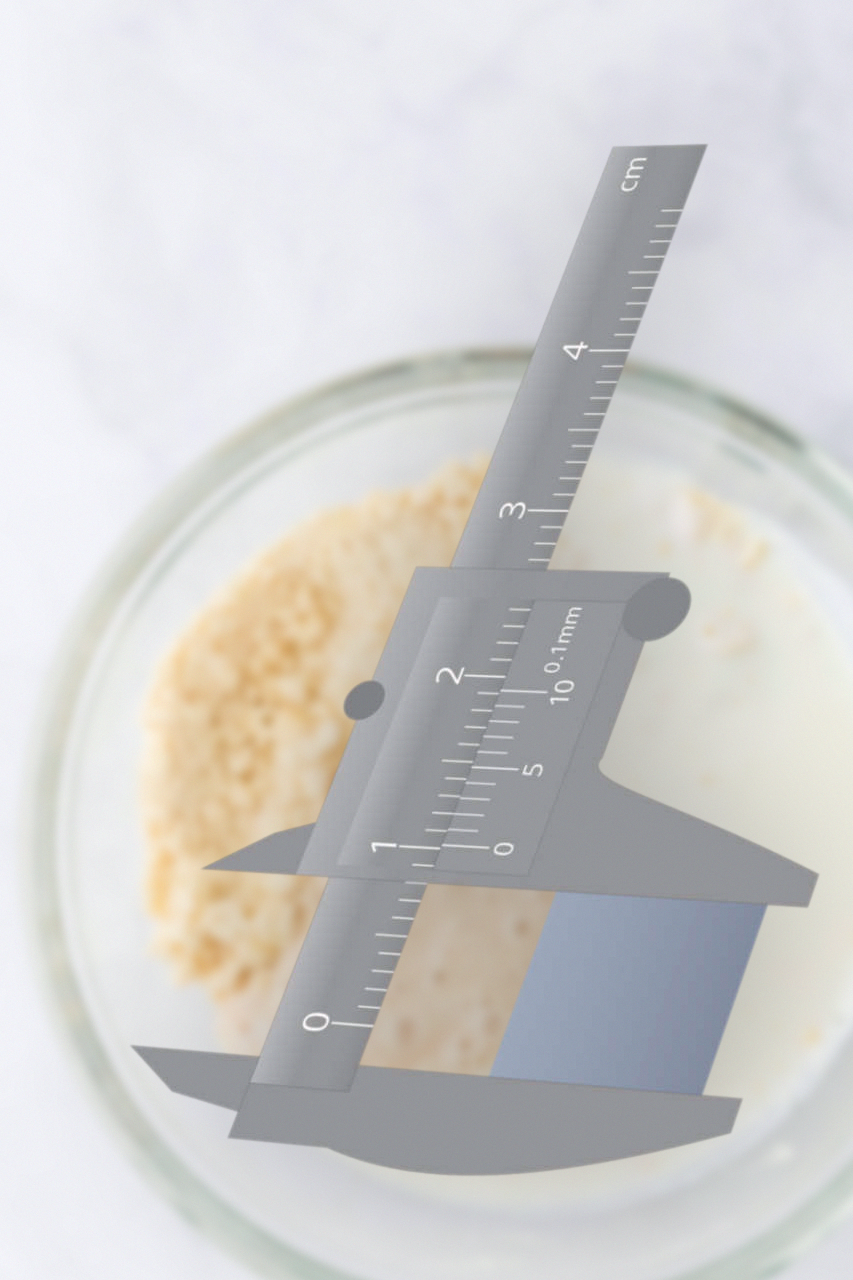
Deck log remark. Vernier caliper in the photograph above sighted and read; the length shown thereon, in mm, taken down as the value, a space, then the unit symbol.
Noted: 10.2 mm
